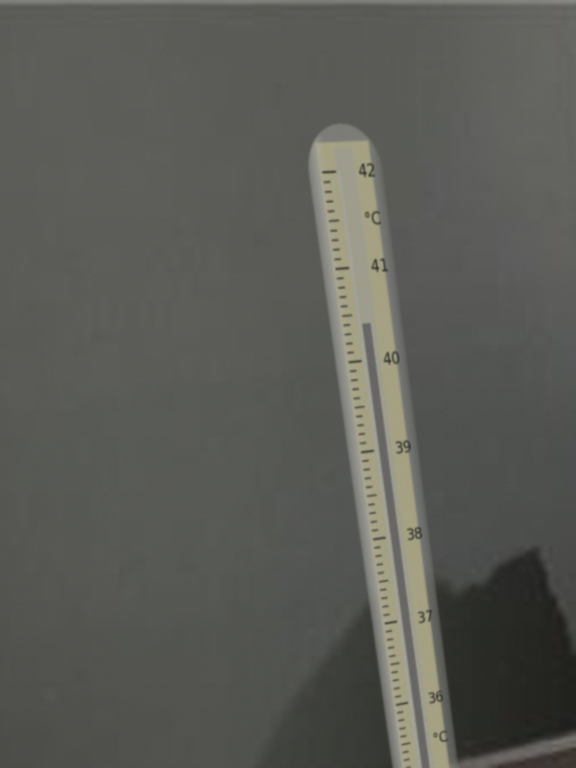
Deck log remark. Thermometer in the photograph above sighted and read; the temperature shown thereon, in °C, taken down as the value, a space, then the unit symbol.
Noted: 40.4 °C
